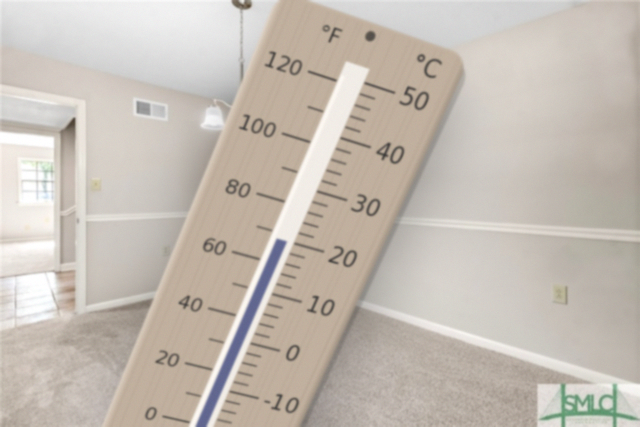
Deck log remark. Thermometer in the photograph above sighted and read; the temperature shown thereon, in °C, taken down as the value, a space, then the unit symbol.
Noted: 20 °C
